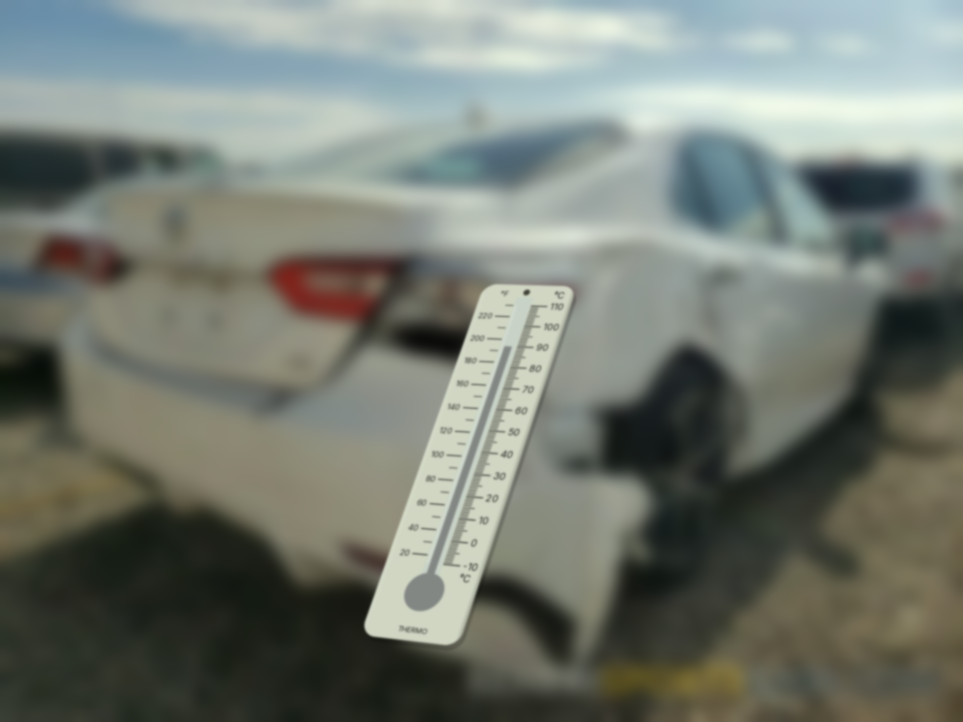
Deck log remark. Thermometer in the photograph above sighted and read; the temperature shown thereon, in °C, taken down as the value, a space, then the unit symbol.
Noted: 90 °C
